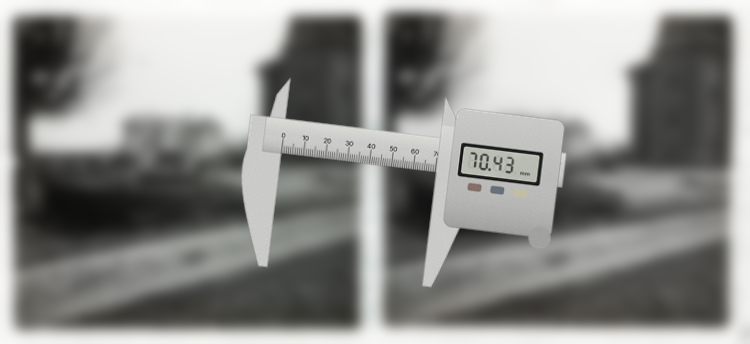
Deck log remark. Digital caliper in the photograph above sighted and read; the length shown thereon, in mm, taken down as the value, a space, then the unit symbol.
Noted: 70.43 mm
